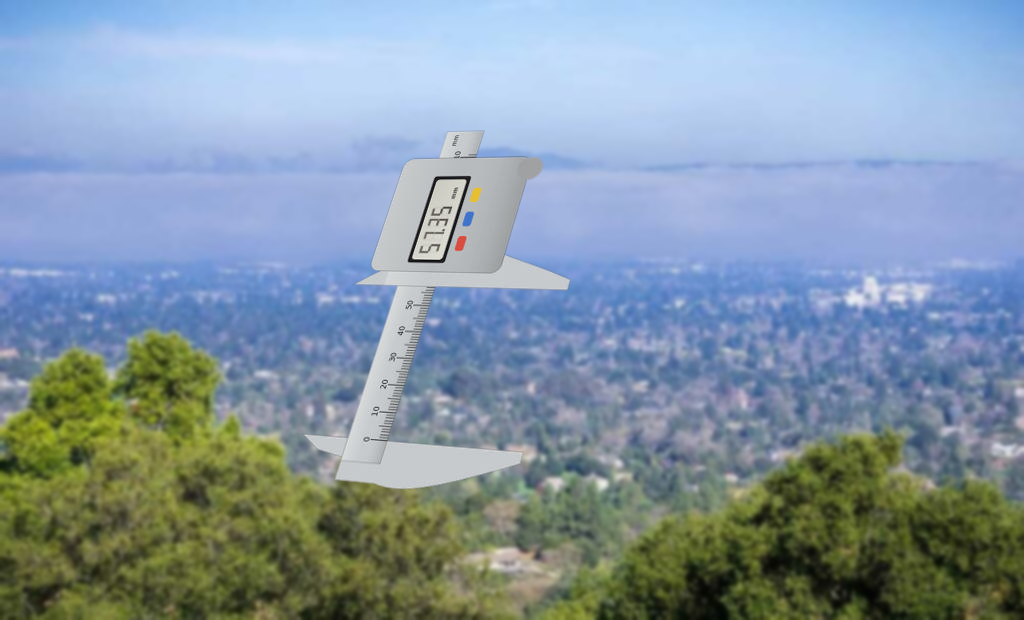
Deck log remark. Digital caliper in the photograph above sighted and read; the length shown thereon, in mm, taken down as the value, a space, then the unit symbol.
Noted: 57.35 mm
